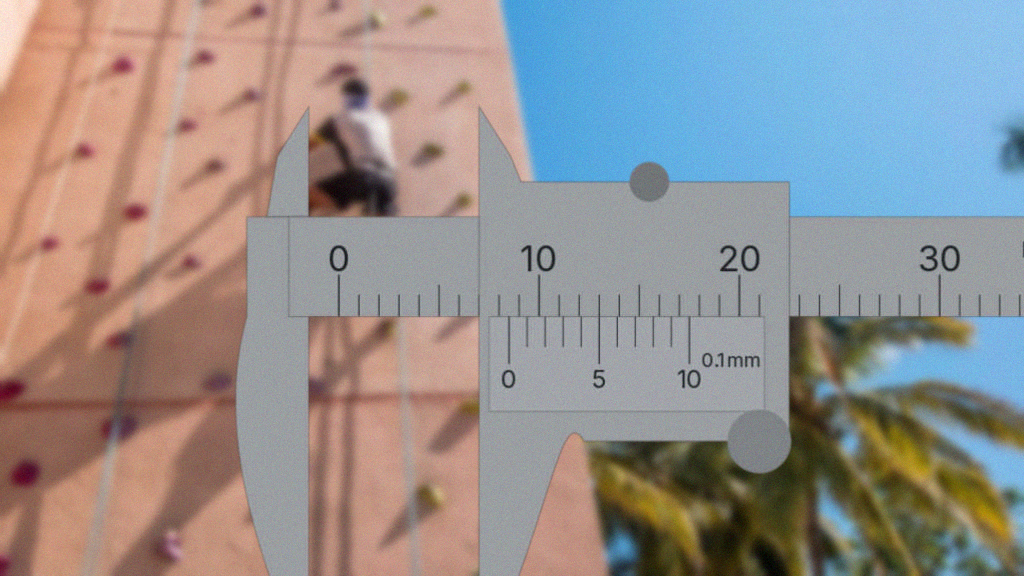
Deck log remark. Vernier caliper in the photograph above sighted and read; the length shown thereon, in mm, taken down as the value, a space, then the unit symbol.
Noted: 8.5 mm
